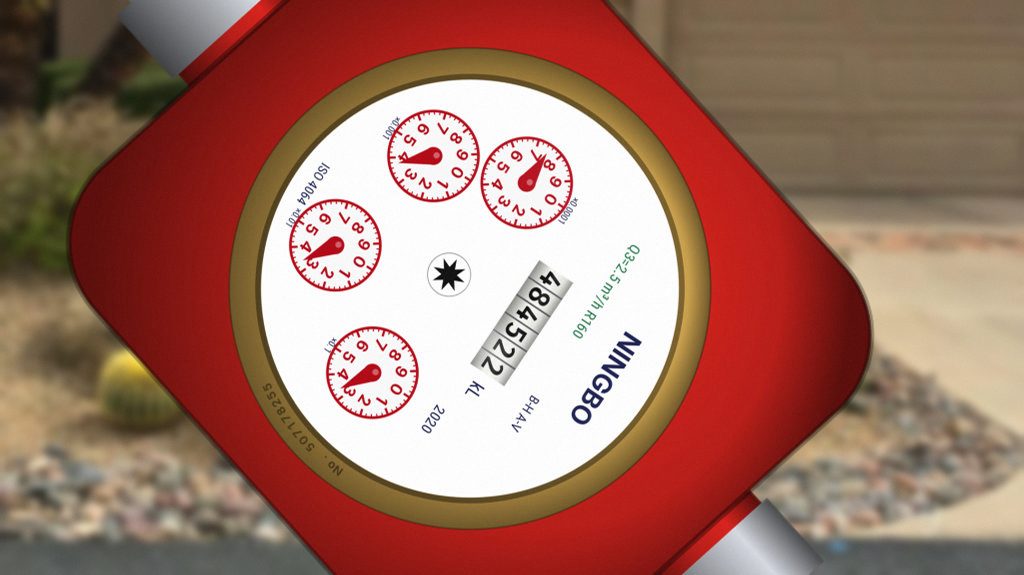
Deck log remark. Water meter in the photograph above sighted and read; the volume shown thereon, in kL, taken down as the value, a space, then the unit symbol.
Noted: 484522.3337 kL
